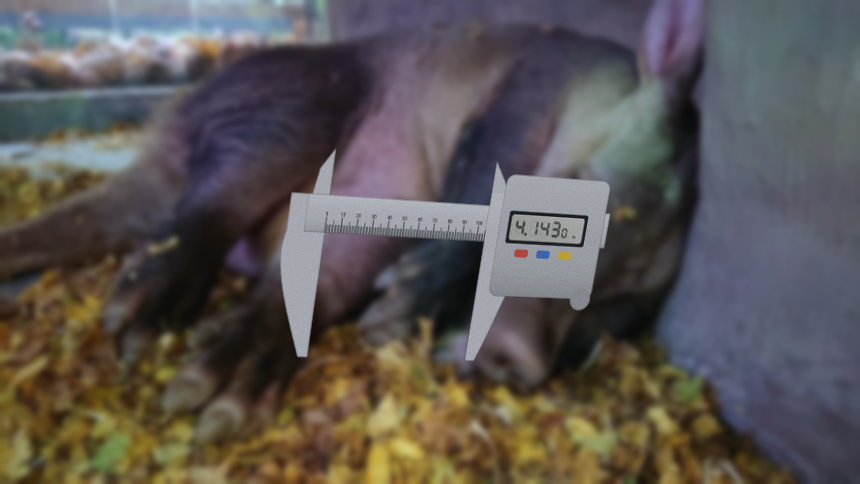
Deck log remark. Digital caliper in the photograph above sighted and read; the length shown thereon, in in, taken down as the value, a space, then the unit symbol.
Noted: 4.1430 in
